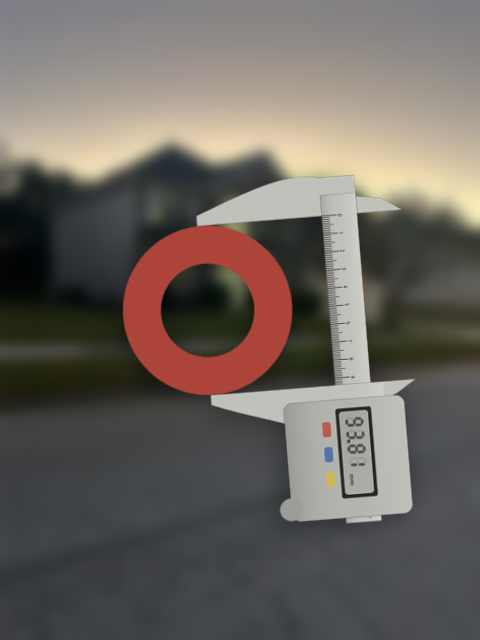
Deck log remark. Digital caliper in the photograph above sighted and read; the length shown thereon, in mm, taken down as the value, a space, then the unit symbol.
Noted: 93.81 mm
